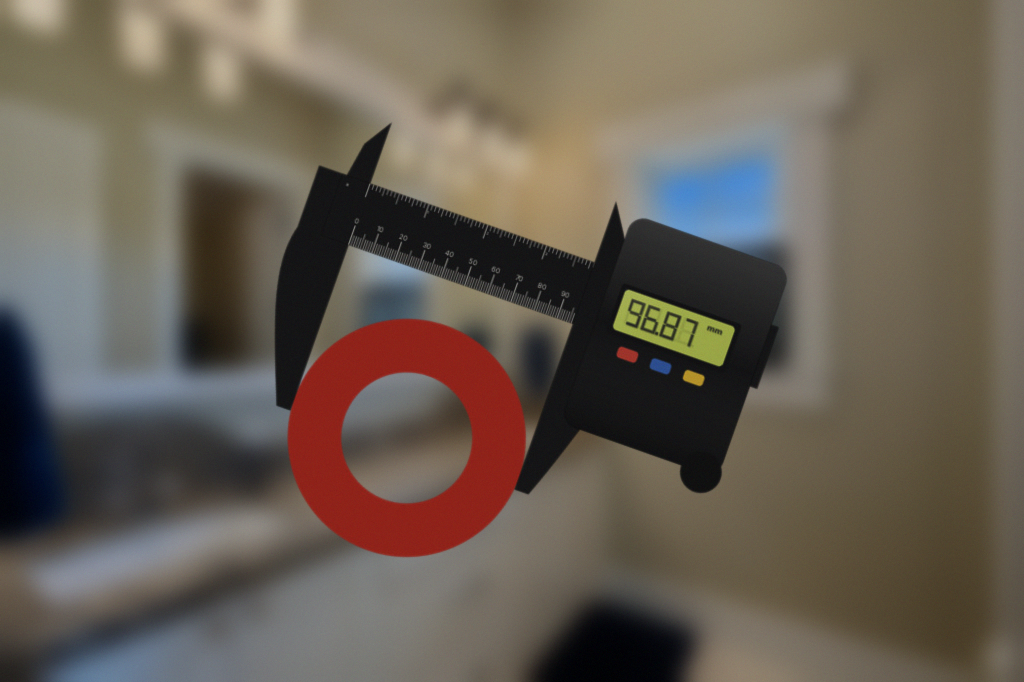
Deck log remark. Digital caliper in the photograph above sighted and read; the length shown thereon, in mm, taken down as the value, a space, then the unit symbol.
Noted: 96.87 mm
